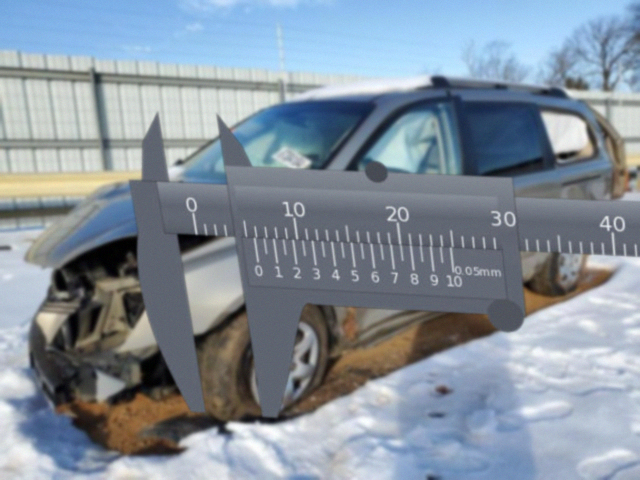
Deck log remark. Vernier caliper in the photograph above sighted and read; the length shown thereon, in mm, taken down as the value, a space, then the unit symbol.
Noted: 5.8 mm
